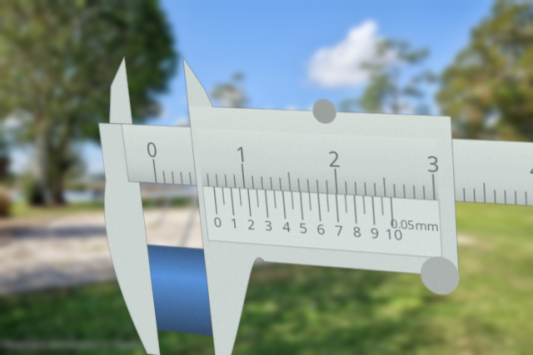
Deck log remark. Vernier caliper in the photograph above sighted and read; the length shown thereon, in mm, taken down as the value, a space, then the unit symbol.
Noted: 6.6 mm
